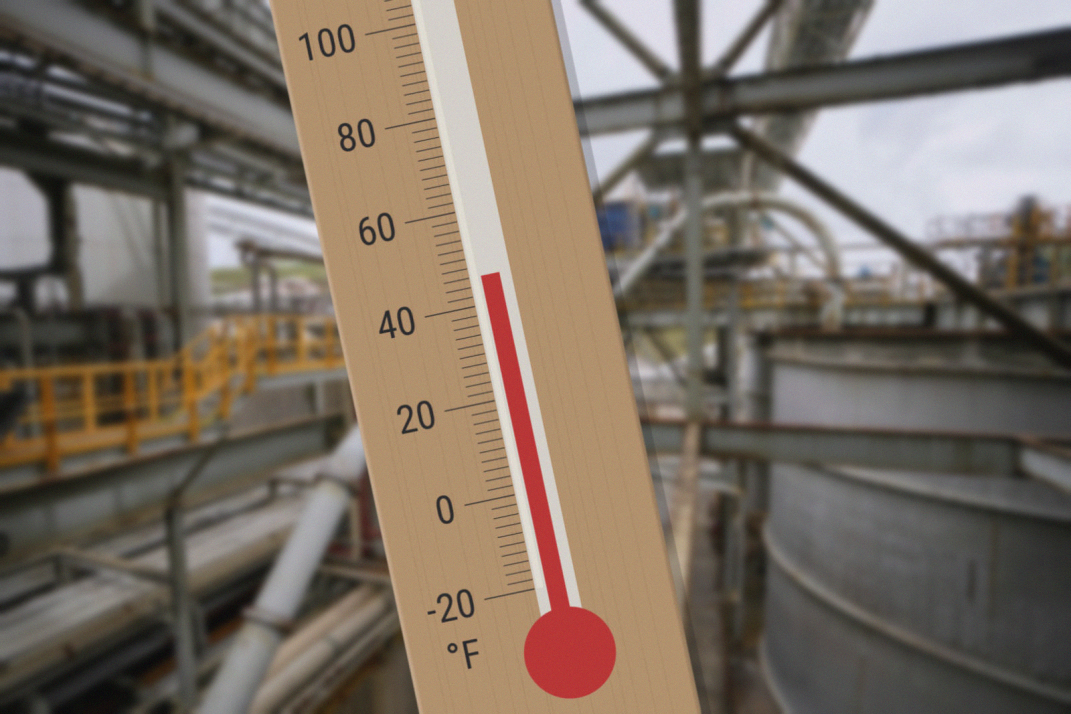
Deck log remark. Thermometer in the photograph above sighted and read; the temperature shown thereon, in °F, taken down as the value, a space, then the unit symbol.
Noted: 46 °F
